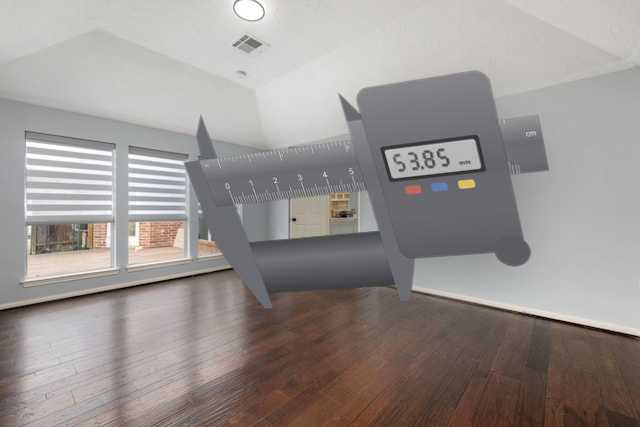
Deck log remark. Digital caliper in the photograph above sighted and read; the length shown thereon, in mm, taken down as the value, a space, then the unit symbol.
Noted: 53.85 mm
